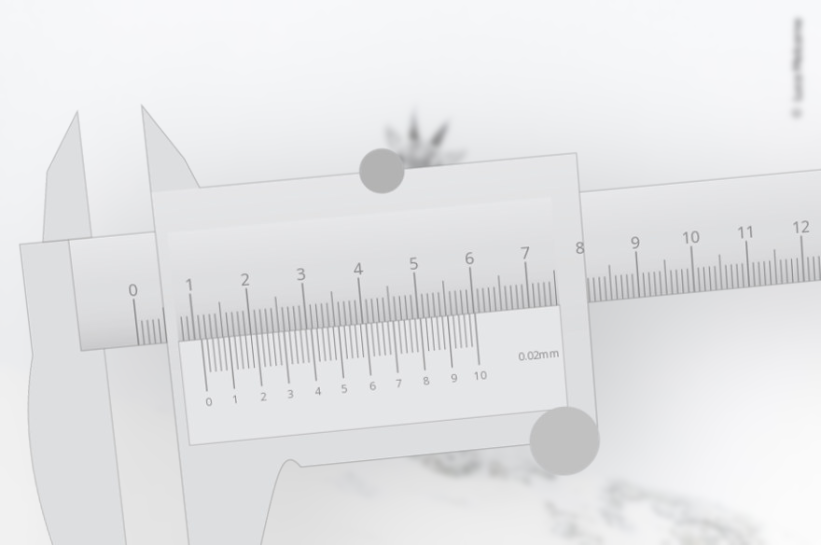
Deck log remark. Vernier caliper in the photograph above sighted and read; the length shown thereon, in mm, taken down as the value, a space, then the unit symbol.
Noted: 11.2 mm
